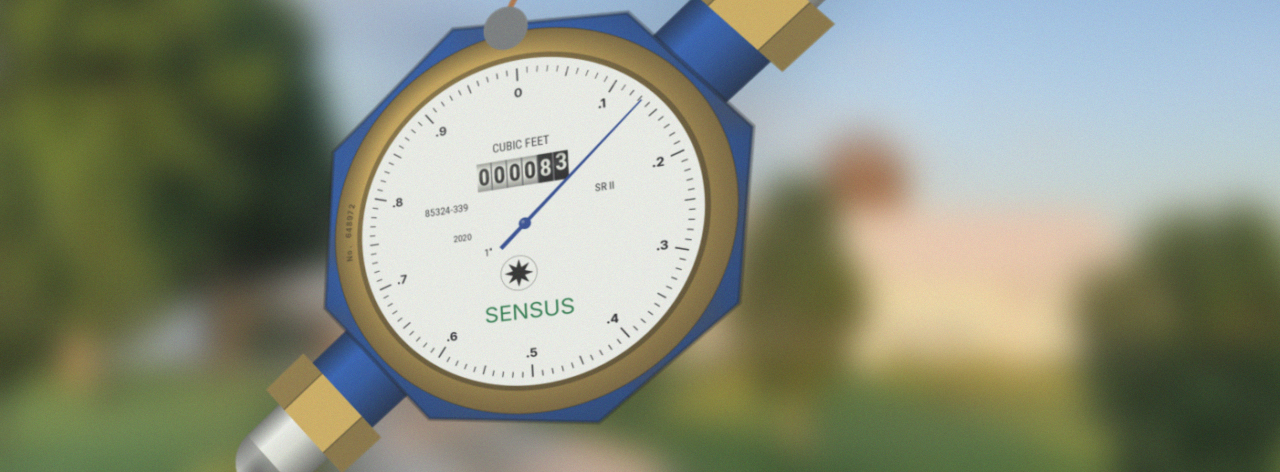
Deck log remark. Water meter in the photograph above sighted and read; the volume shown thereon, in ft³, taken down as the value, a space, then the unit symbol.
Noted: 83.13 ft³
